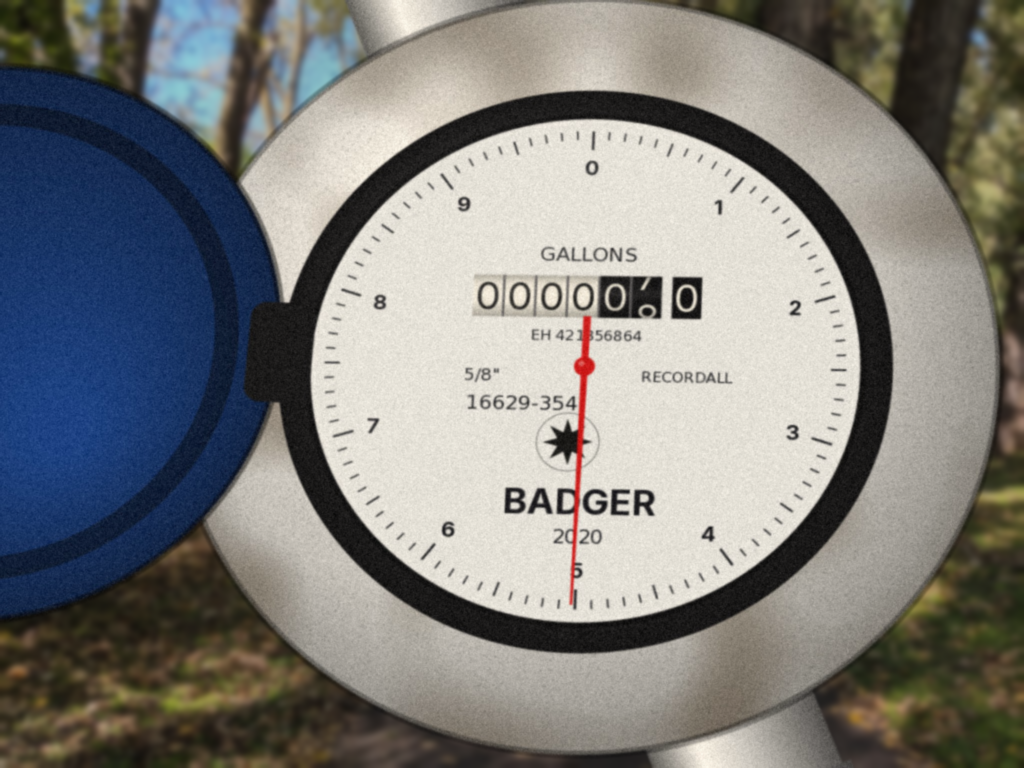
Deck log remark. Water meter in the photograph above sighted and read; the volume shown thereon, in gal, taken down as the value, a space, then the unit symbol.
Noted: 75.0 gal
